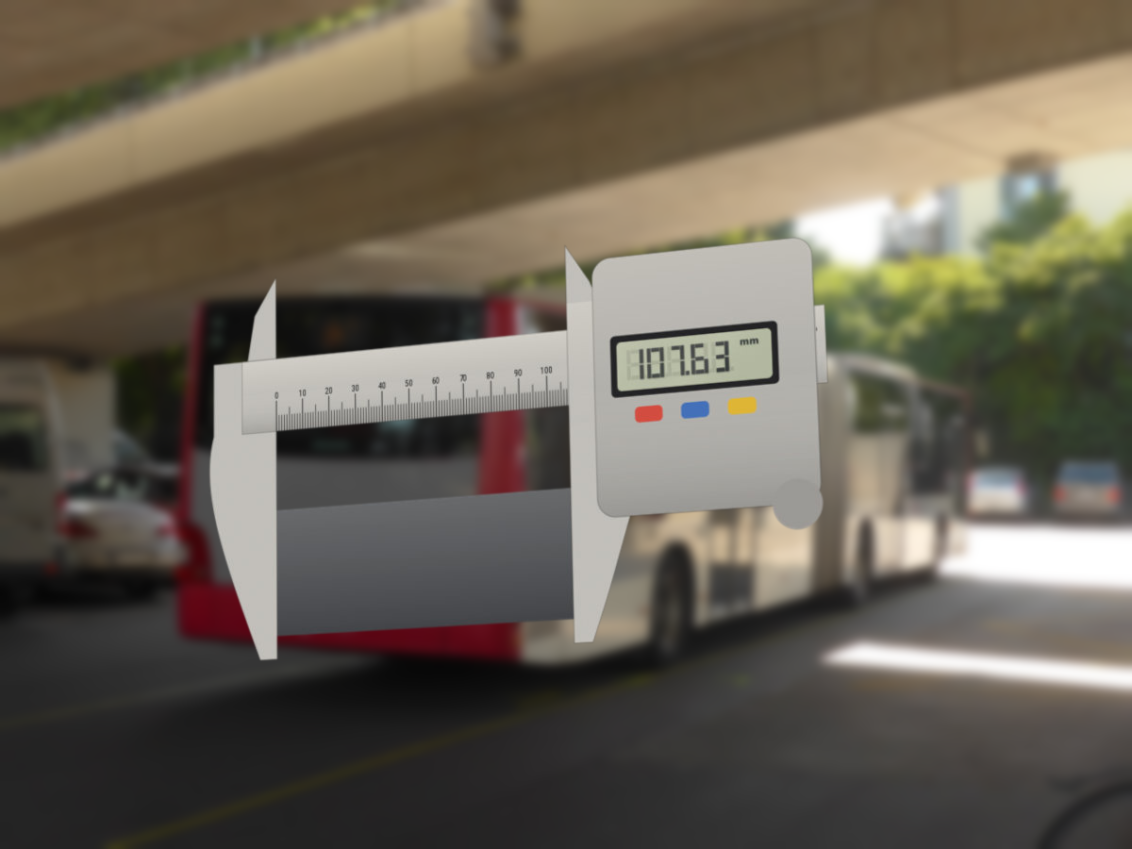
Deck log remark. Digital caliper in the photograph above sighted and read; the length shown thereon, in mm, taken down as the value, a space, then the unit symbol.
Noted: 107.63 mm
